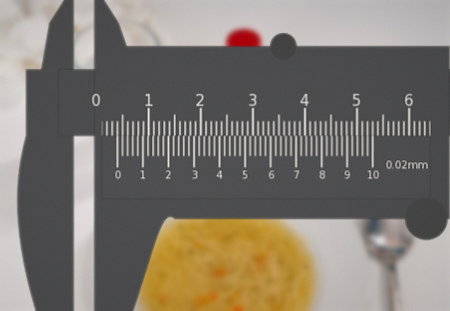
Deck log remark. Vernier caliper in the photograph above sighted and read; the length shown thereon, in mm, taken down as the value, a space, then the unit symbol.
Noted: 4.0 mm
